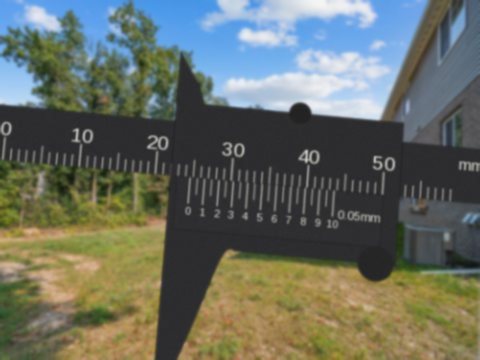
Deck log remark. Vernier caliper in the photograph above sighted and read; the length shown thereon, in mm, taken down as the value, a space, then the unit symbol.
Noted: 24.6 mm
